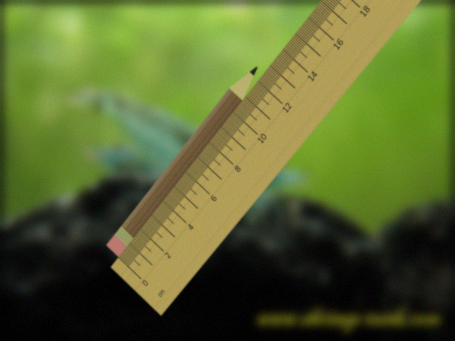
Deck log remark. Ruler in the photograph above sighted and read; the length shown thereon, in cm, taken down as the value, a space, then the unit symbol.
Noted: 12.5 cm
